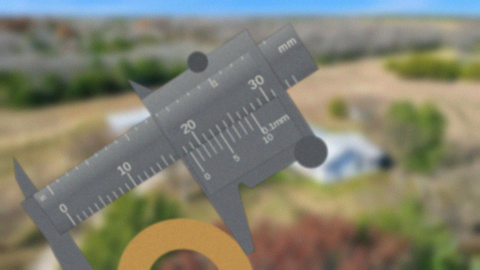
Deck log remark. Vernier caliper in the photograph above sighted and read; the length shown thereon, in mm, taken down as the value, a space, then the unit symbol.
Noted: 18.4 mm
